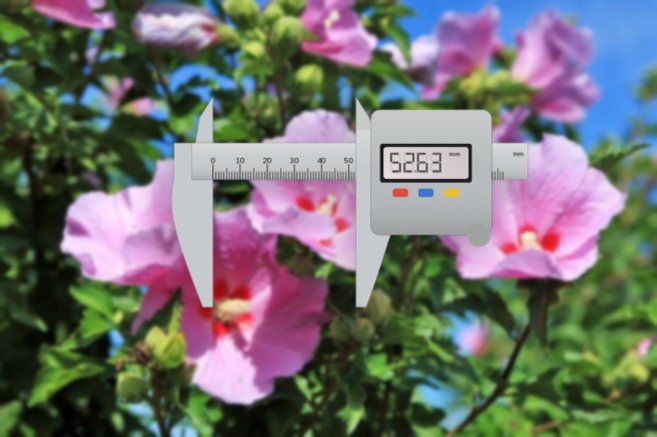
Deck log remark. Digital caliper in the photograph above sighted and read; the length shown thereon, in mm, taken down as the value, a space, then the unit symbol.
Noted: 52.63 mm
